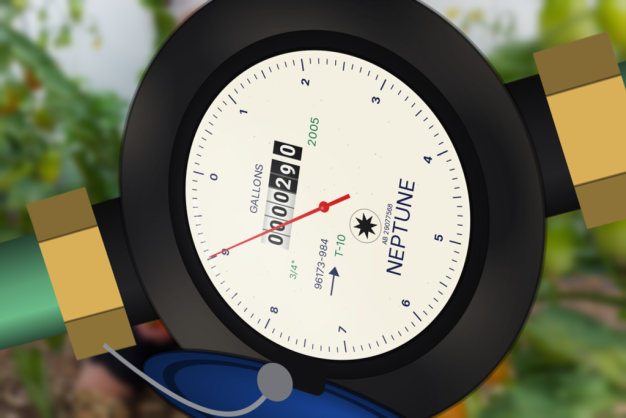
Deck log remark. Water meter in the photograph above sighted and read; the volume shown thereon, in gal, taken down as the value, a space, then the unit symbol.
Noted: 289.0 gal
